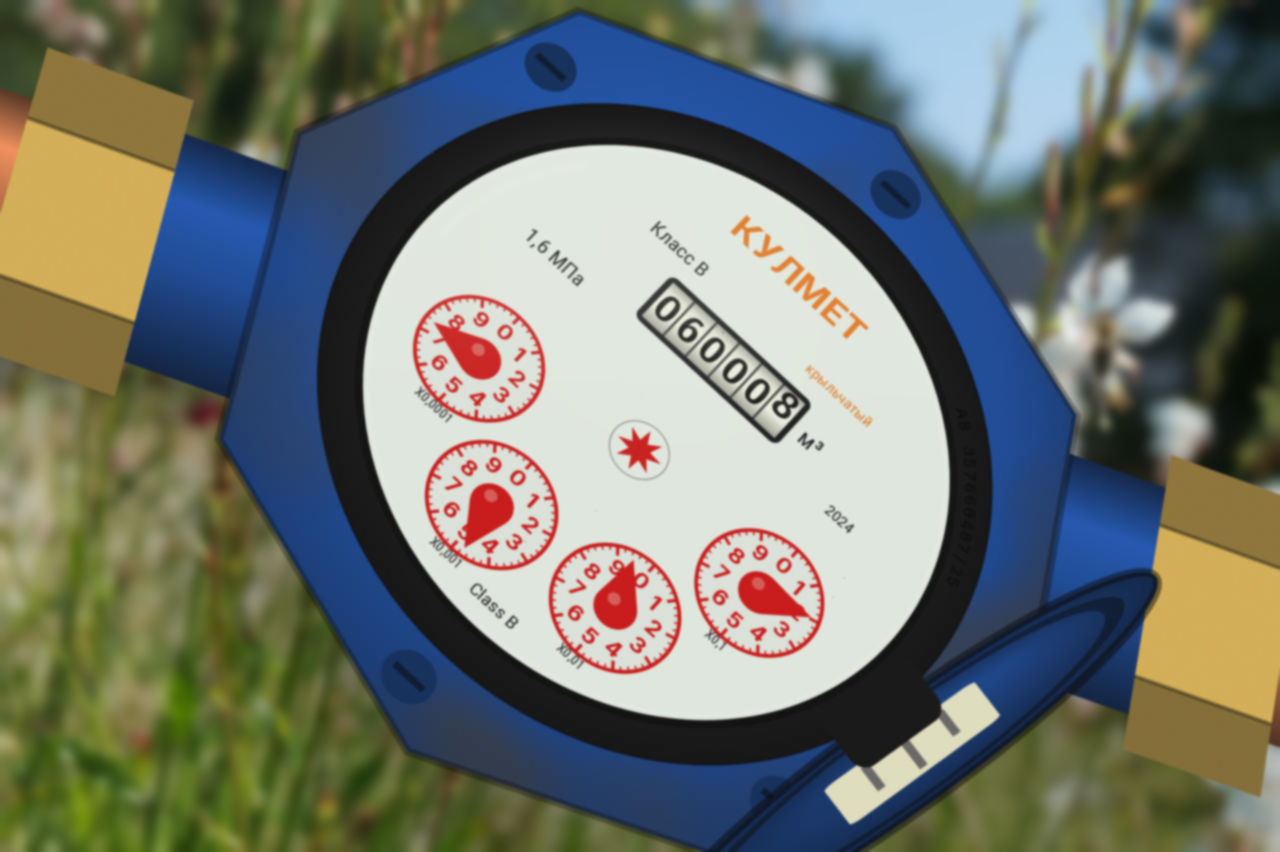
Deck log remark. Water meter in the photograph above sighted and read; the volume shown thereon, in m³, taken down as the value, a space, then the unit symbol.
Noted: 60008.1947 m³
